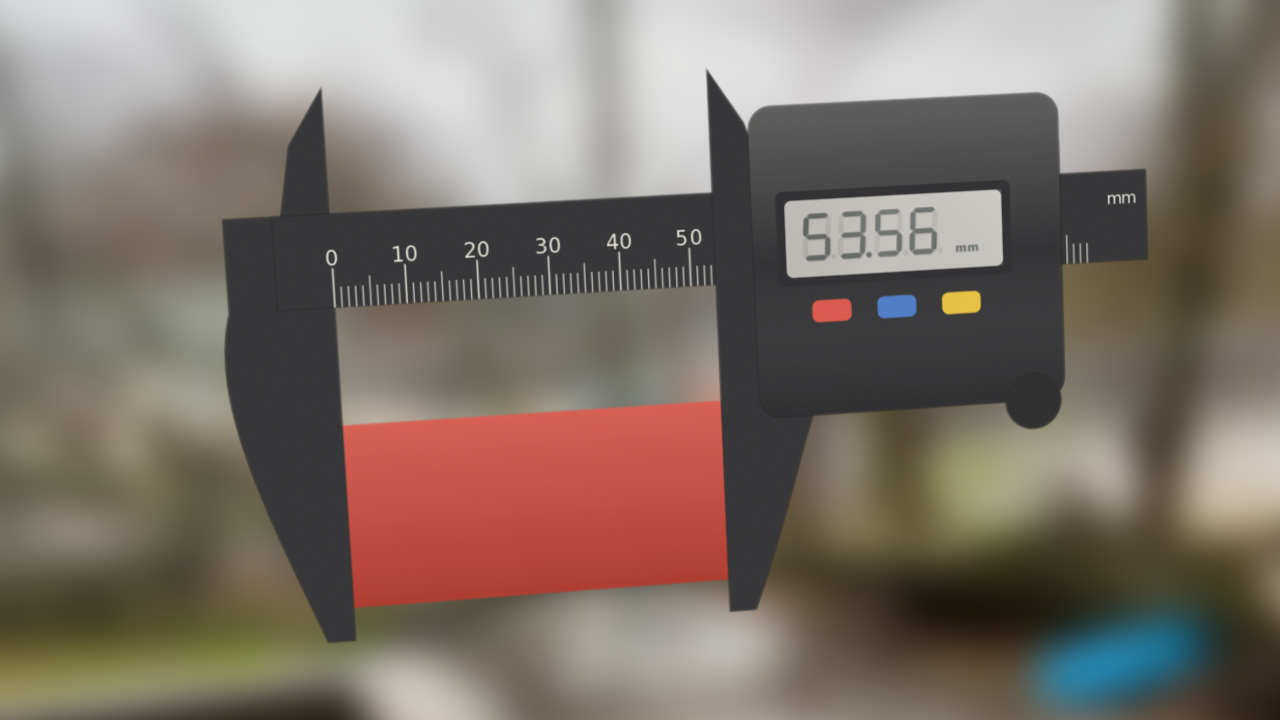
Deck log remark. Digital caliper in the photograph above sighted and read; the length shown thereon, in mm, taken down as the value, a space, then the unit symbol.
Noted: 53.56 mm
